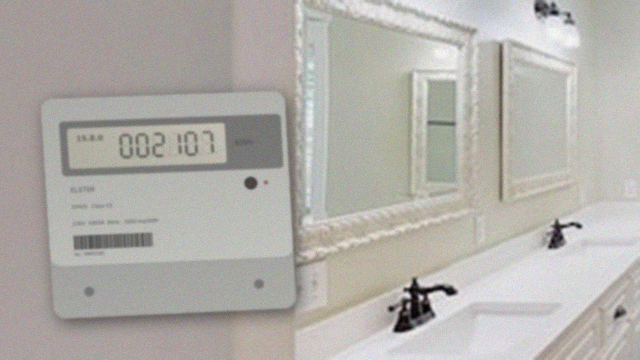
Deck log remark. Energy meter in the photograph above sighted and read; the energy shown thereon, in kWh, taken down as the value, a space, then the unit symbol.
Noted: 2107 kWh
